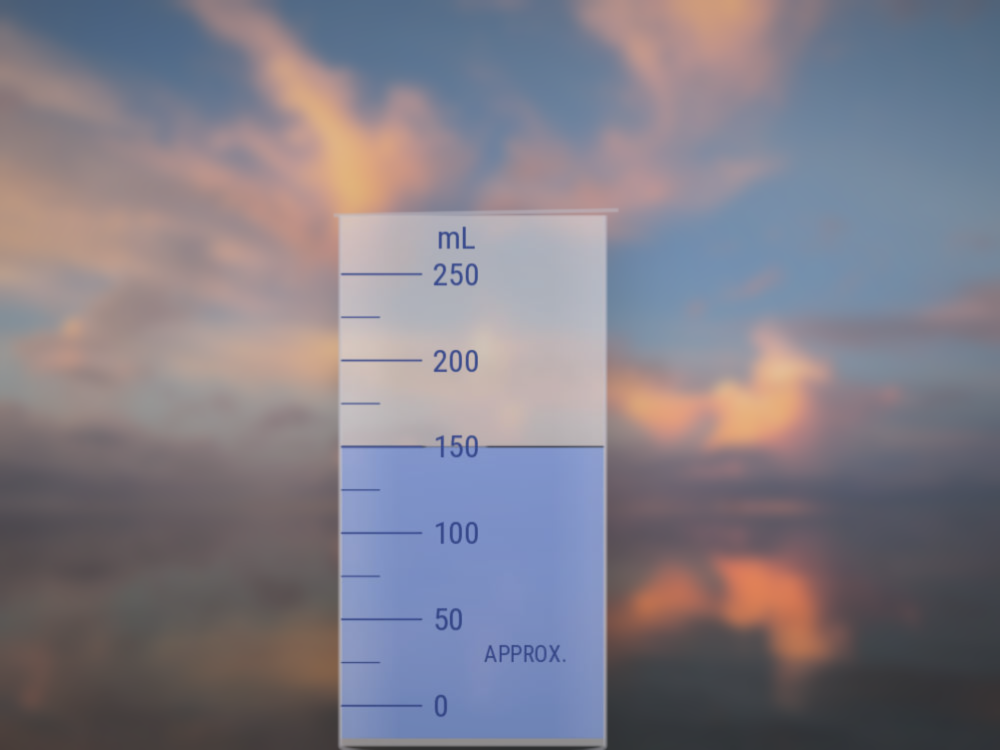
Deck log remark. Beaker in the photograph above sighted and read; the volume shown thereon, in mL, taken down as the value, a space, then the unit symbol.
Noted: 150 mL
